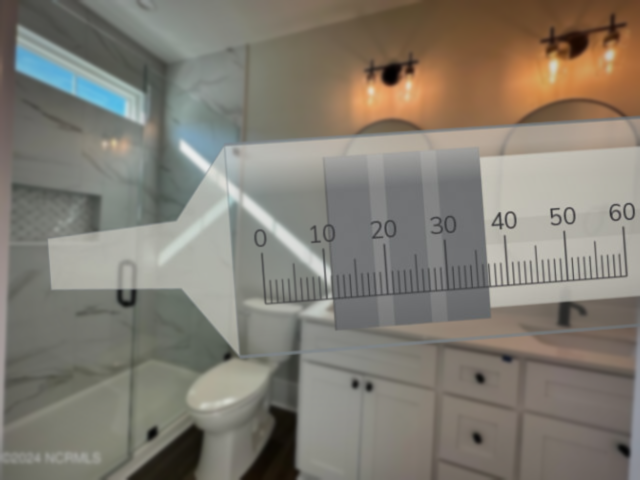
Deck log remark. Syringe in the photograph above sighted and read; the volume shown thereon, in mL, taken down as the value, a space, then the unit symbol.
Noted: 11 mL
